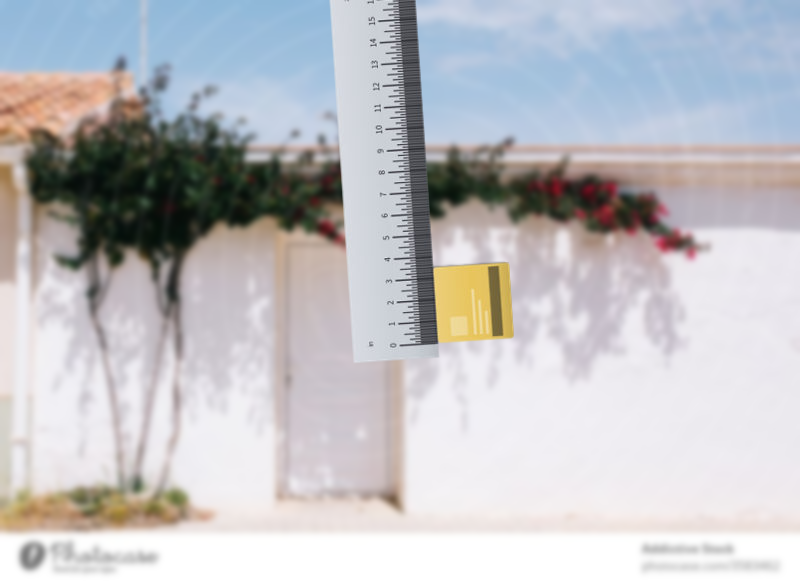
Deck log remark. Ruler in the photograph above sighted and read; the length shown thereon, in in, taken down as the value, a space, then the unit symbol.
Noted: 3.5 in
